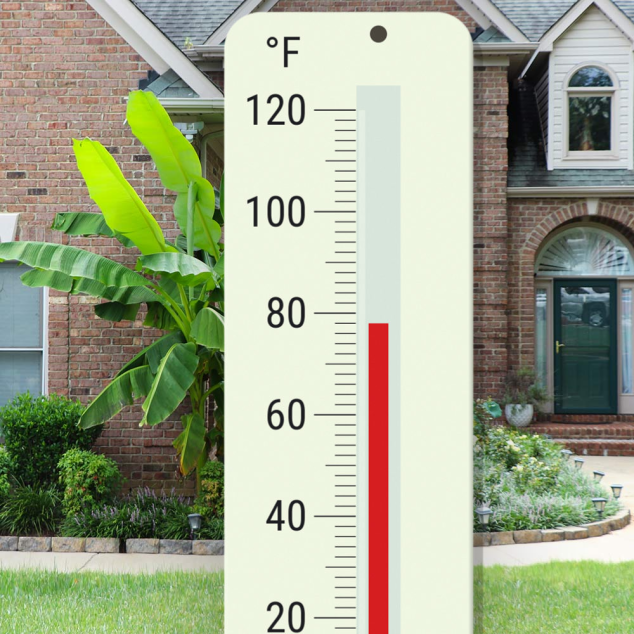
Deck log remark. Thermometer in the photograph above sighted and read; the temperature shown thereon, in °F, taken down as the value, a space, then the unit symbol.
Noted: 78 °F
